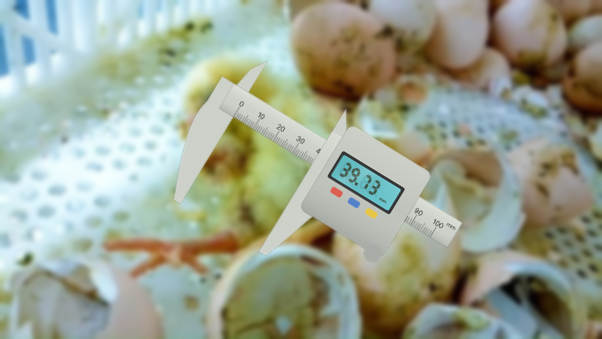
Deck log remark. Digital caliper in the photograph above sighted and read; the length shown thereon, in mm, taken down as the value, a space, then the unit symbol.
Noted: 39.73 mm
